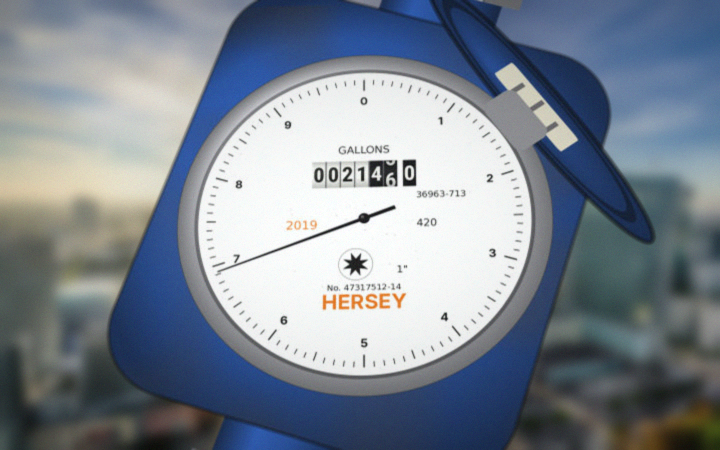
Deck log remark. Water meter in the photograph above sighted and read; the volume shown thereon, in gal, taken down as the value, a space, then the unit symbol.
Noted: 21456.9 gal
